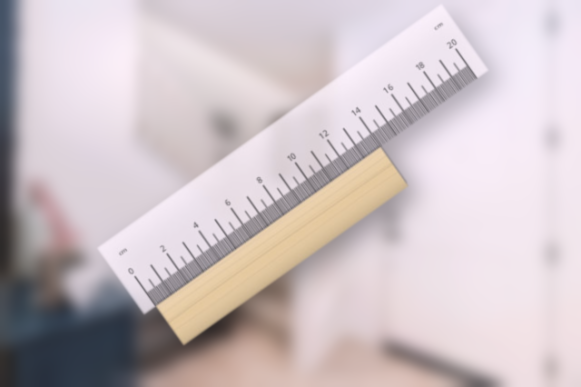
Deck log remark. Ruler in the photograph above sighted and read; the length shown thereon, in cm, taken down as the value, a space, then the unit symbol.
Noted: 14 cm
